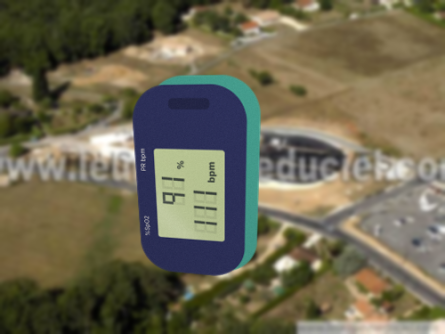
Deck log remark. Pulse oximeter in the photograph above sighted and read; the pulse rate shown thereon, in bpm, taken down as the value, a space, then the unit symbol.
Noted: 111 bpm
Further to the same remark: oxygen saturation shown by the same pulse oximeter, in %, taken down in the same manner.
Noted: 91 %
